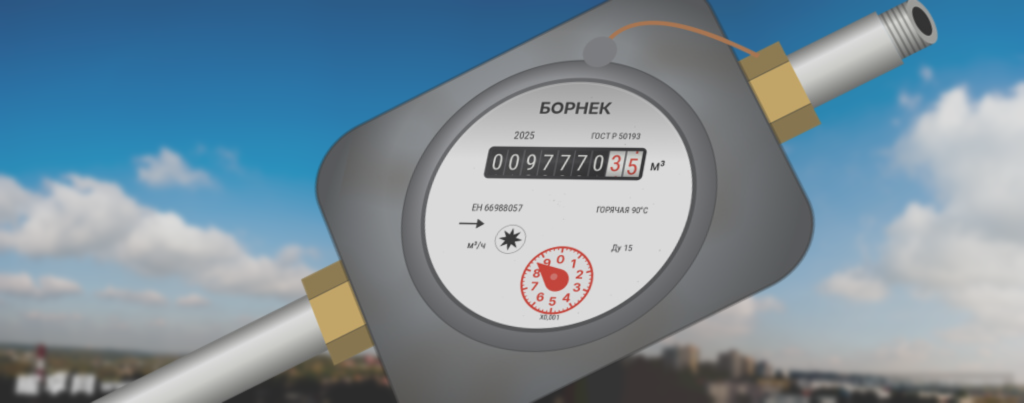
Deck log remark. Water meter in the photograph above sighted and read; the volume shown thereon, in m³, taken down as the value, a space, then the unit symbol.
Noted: 97770.348 m³
